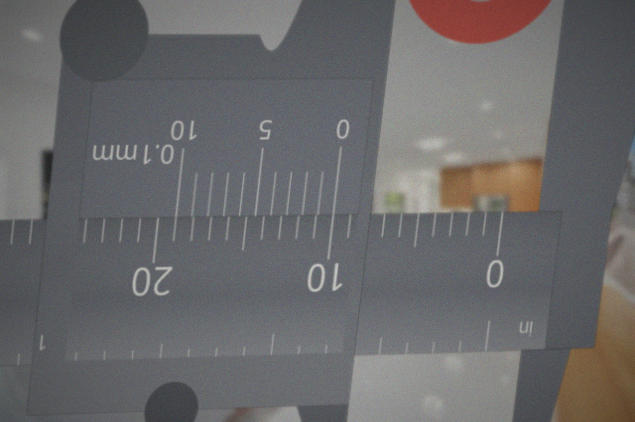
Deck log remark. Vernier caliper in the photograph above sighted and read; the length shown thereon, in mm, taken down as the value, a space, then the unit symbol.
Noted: 10.0 mm
